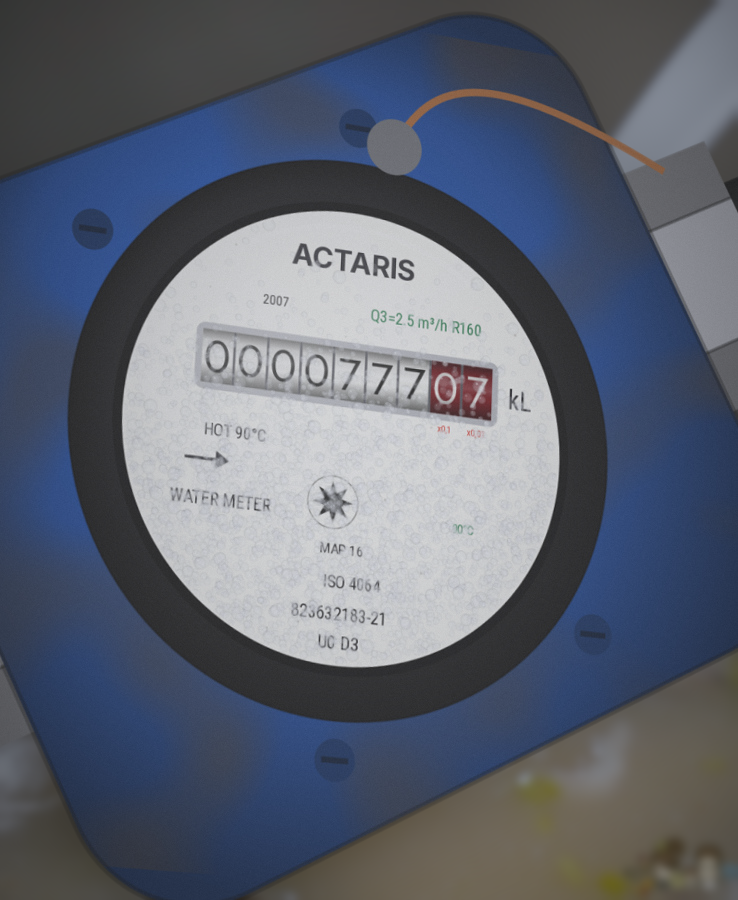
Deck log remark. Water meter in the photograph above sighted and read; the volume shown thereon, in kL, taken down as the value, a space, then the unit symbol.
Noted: 777.07 kL
